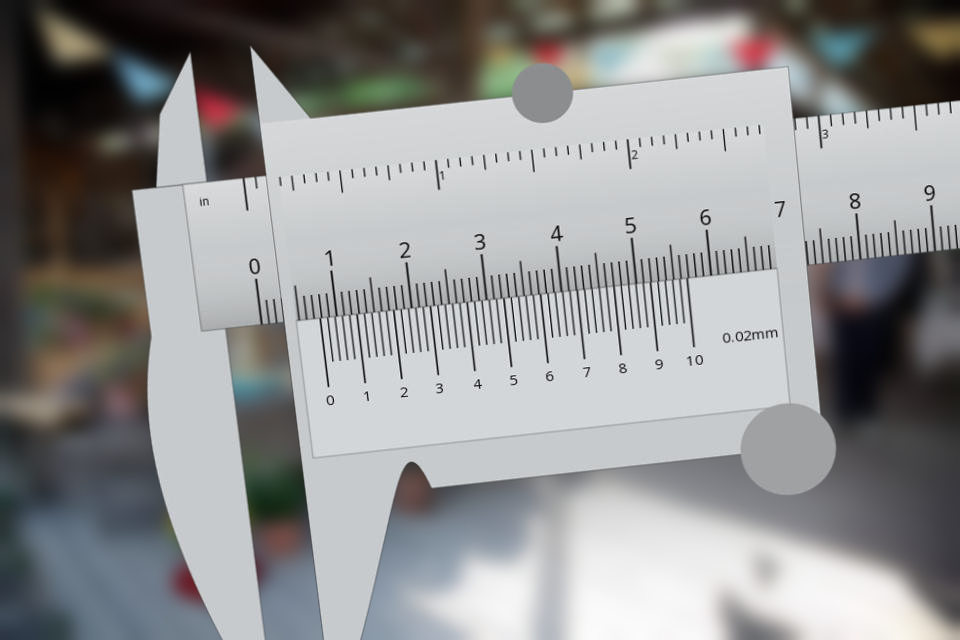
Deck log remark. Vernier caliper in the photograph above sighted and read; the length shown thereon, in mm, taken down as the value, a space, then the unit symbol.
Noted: 7.8 mm
